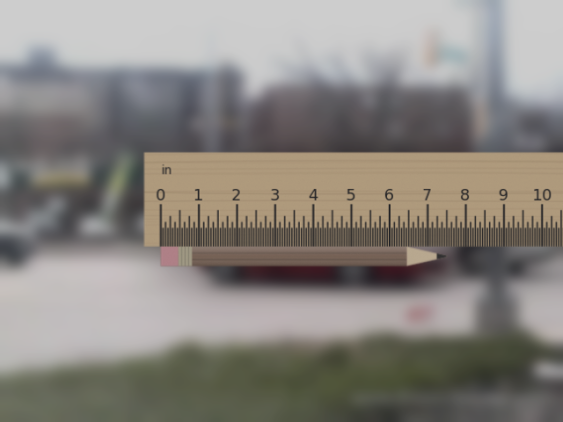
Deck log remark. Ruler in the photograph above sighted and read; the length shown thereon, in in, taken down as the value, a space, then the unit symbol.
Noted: 7.5 in
